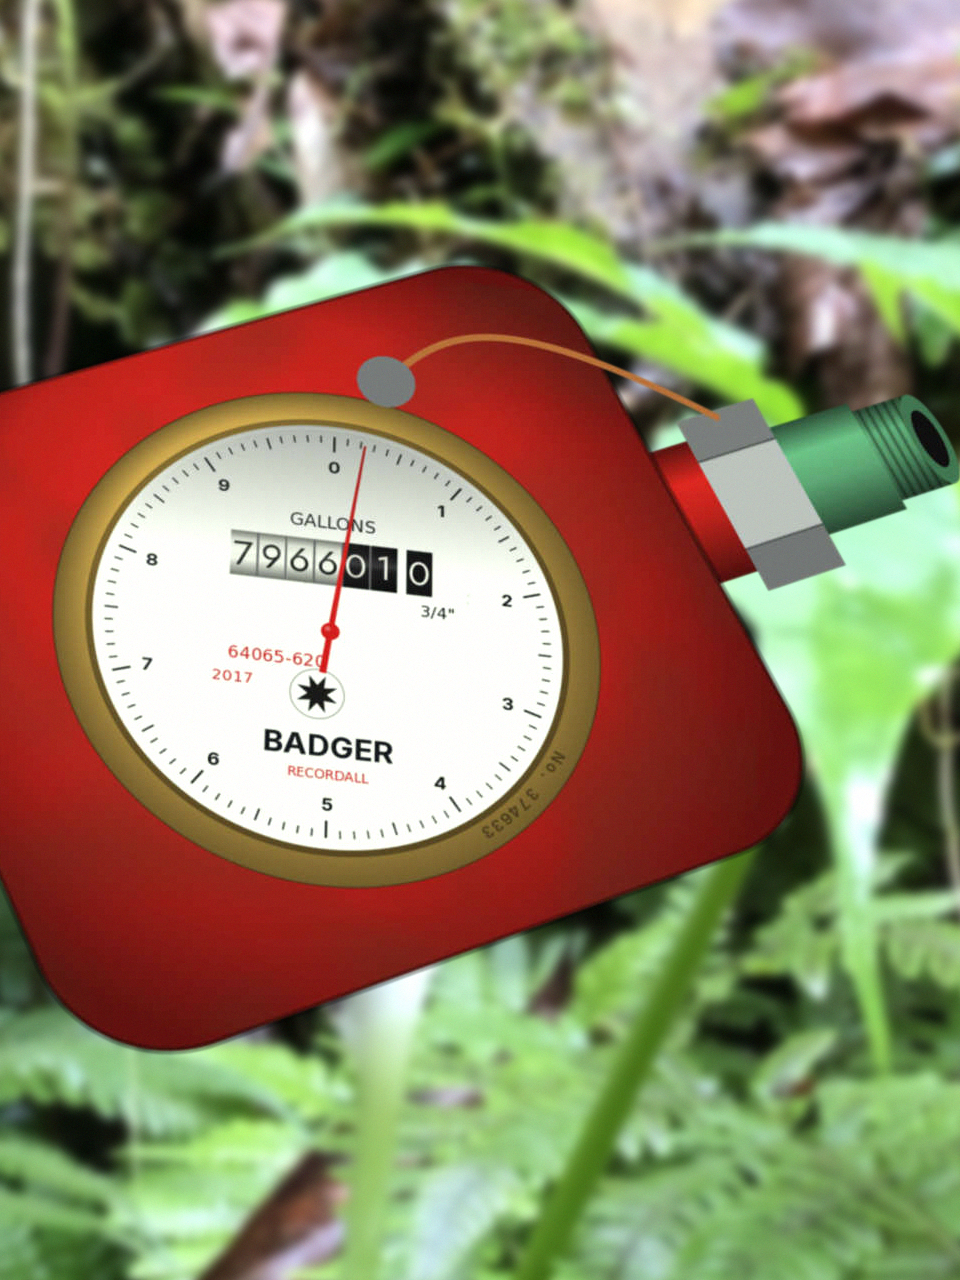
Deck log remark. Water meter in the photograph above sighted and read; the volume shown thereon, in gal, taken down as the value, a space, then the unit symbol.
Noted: 7966010.2 gal
